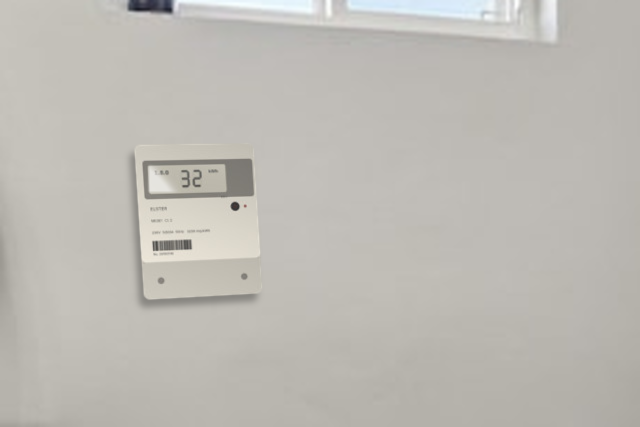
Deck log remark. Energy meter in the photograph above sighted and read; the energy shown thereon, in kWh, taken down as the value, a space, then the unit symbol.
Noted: 32 kWh
